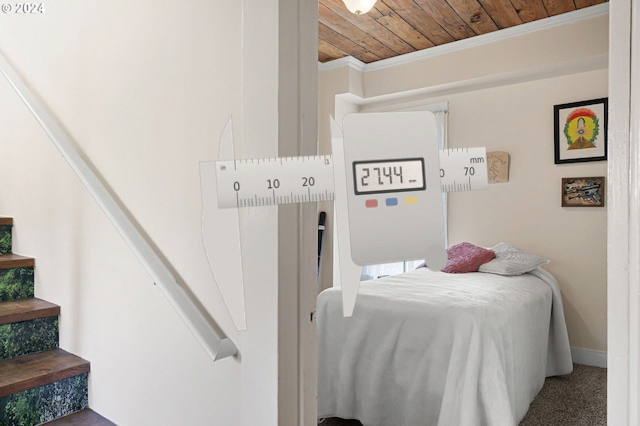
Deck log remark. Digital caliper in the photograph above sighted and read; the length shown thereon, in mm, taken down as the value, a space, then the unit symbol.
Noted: 27.44 mm
